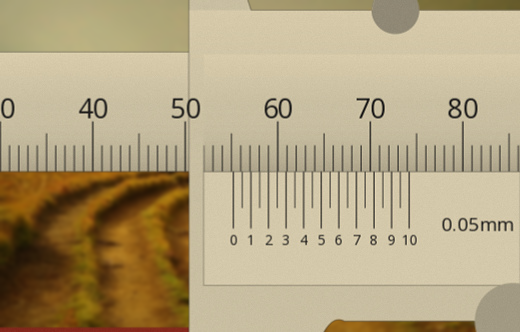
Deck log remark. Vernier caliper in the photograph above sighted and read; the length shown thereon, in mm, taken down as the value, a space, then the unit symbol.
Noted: 55.2 mm
